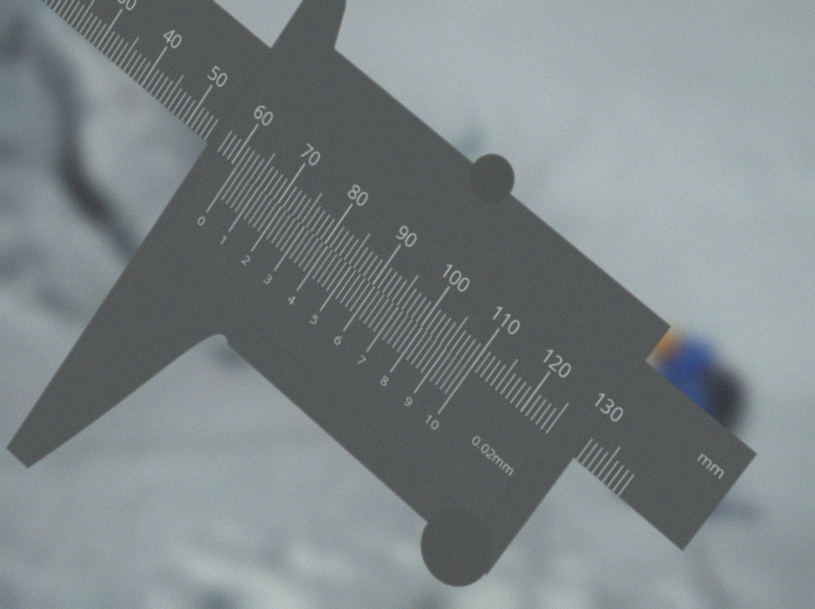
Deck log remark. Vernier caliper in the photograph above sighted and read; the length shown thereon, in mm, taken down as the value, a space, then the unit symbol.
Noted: 61.0 mm
